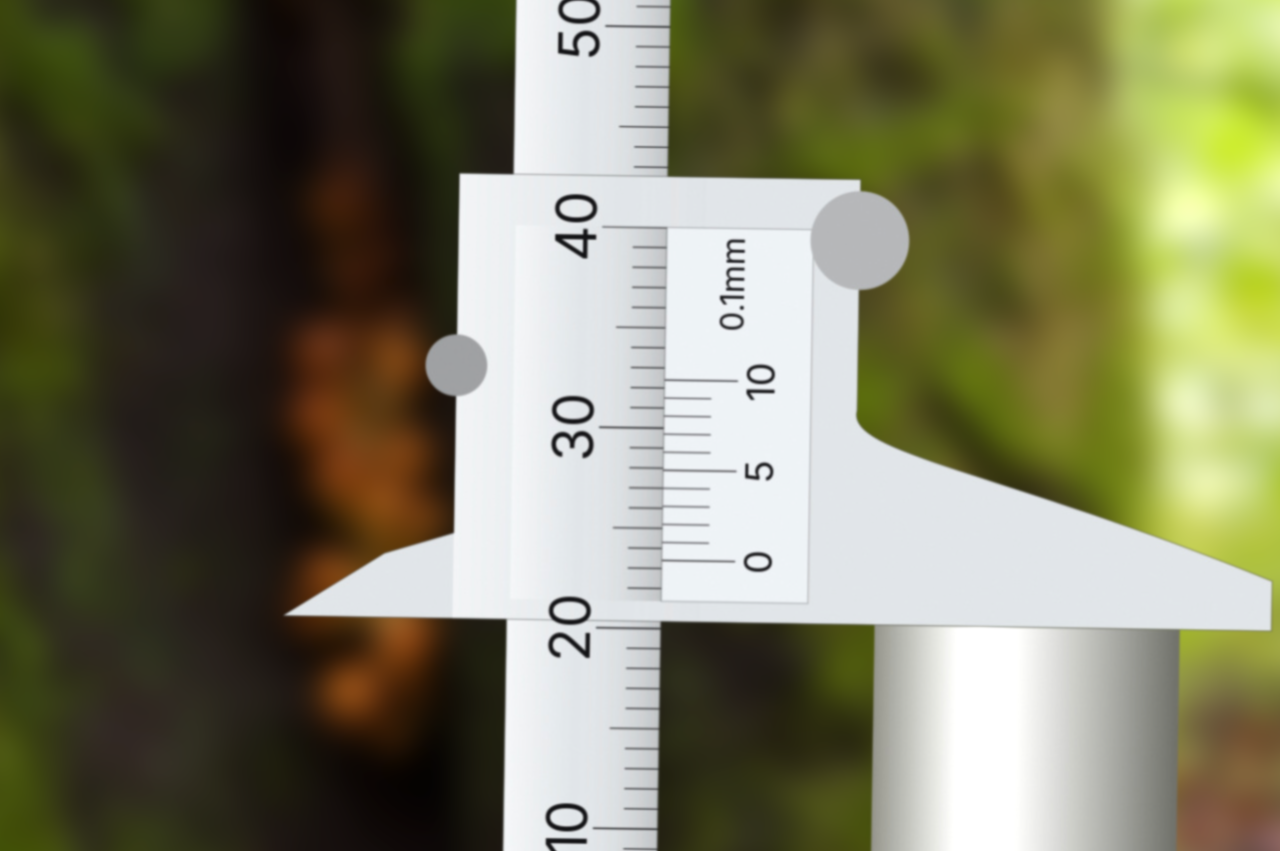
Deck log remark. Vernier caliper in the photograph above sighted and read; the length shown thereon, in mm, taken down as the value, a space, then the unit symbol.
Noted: 23.4 mm
